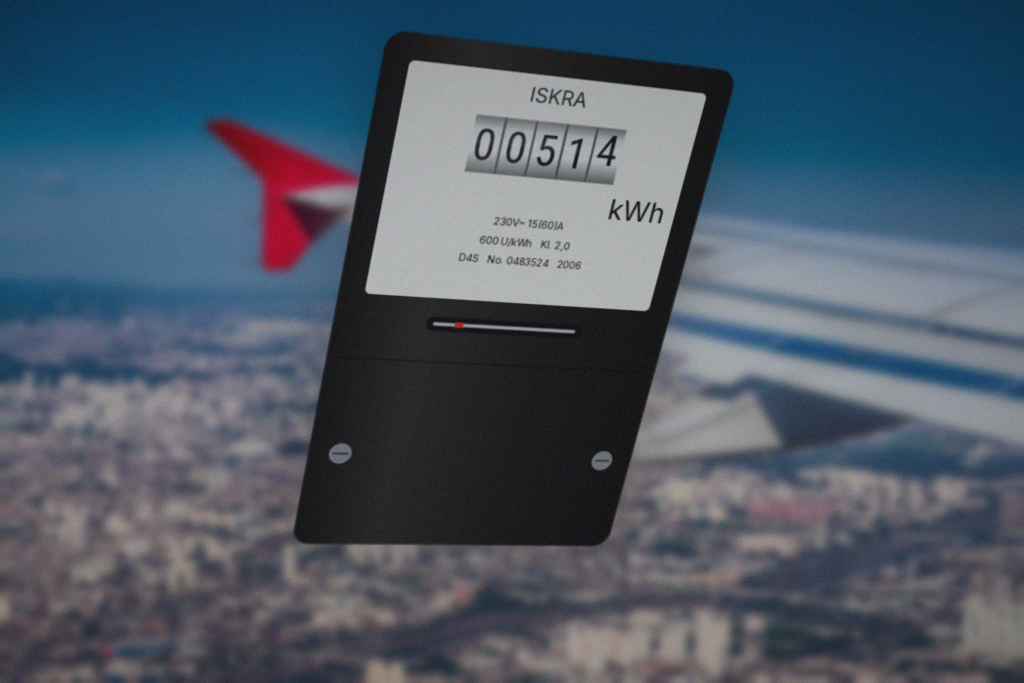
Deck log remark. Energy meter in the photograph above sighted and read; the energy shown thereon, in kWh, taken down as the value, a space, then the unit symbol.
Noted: 514 kWh
